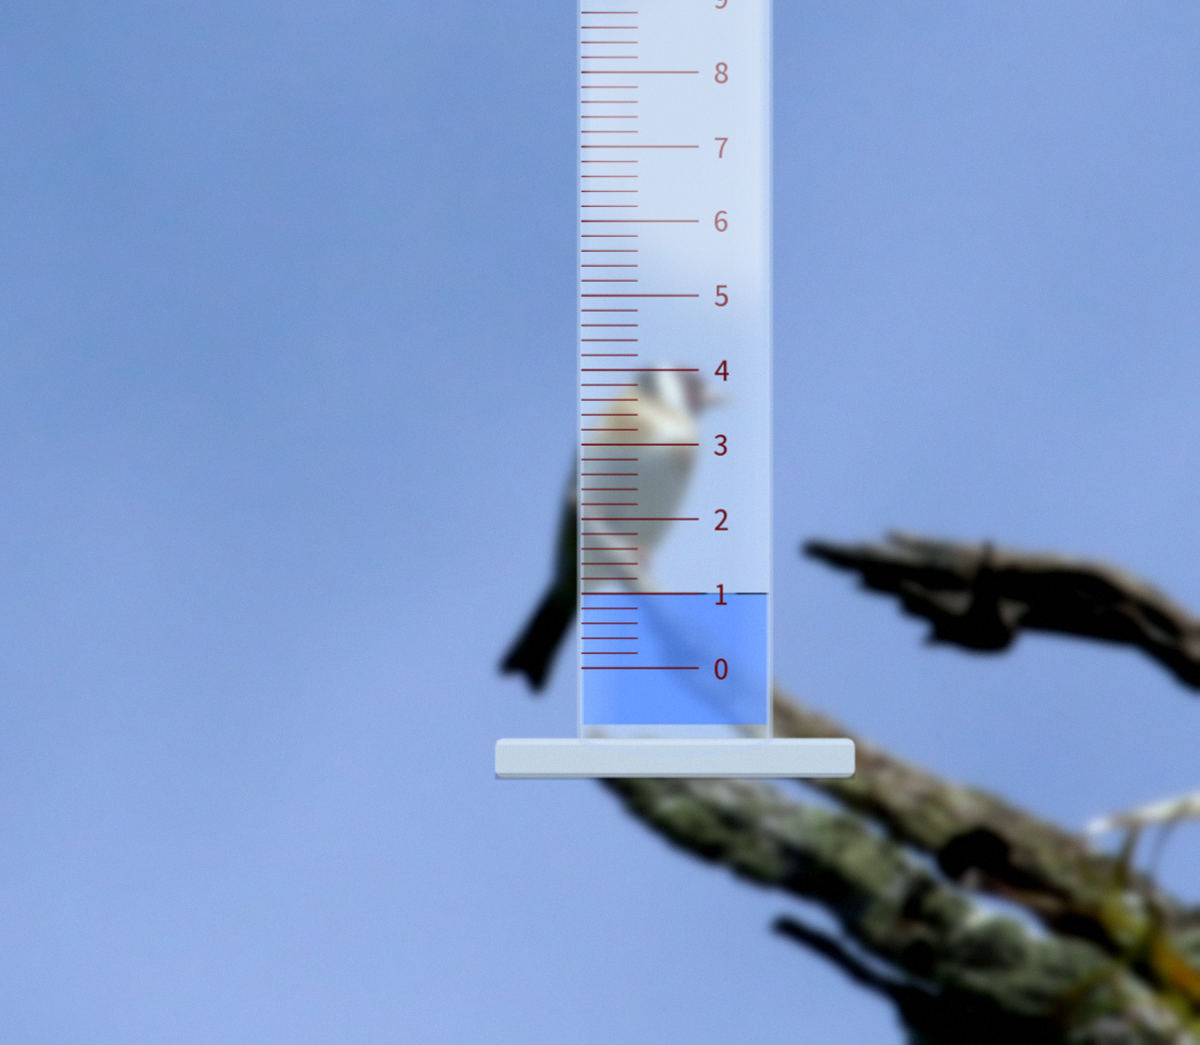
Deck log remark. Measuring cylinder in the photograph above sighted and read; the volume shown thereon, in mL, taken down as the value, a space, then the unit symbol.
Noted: 1 mL
